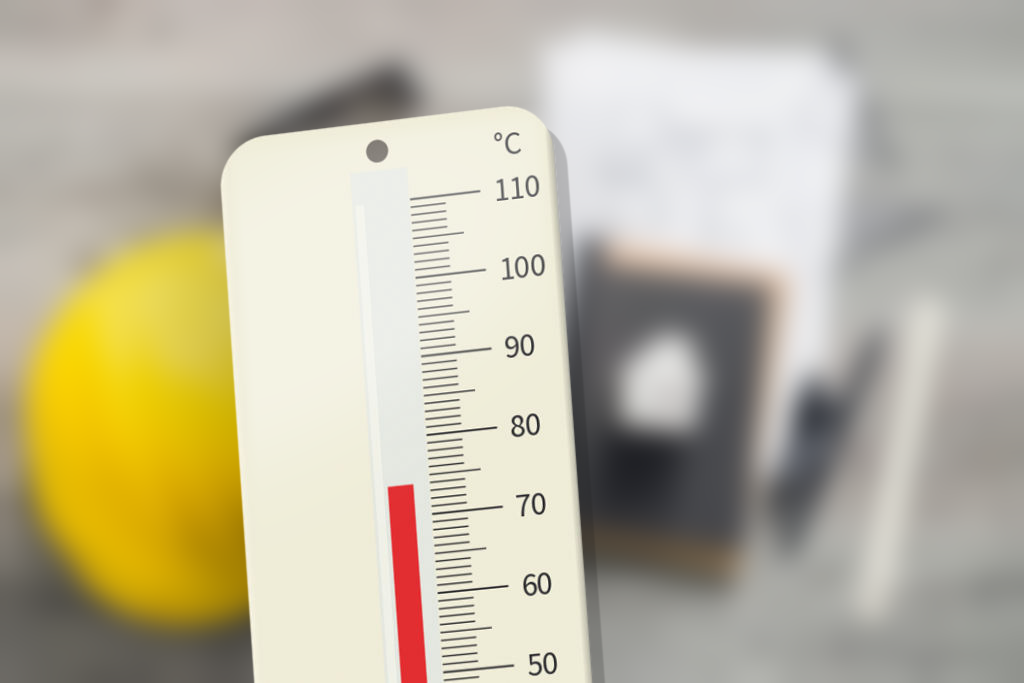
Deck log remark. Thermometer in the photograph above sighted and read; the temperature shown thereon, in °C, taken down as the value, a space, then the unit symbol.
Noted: 74 °C
